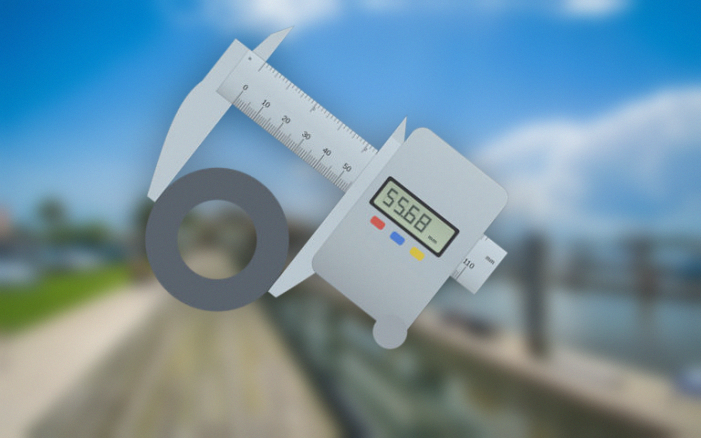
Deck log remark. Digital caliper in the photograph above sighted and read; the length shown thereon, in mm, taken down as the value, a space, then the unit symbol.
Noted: 55.68 mm
